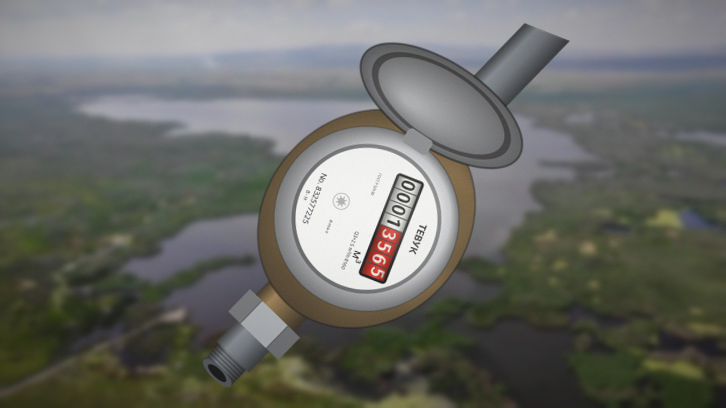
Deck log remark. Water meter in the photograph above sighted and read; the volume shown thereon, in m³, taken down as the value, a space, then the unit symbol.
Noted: 1.3565 m³
